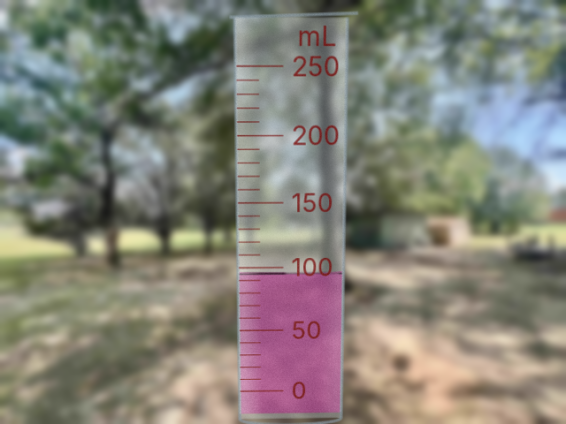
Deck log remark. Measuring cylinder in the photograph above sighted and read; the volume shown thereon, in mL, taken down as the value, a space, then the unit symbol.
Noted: 95 mL
